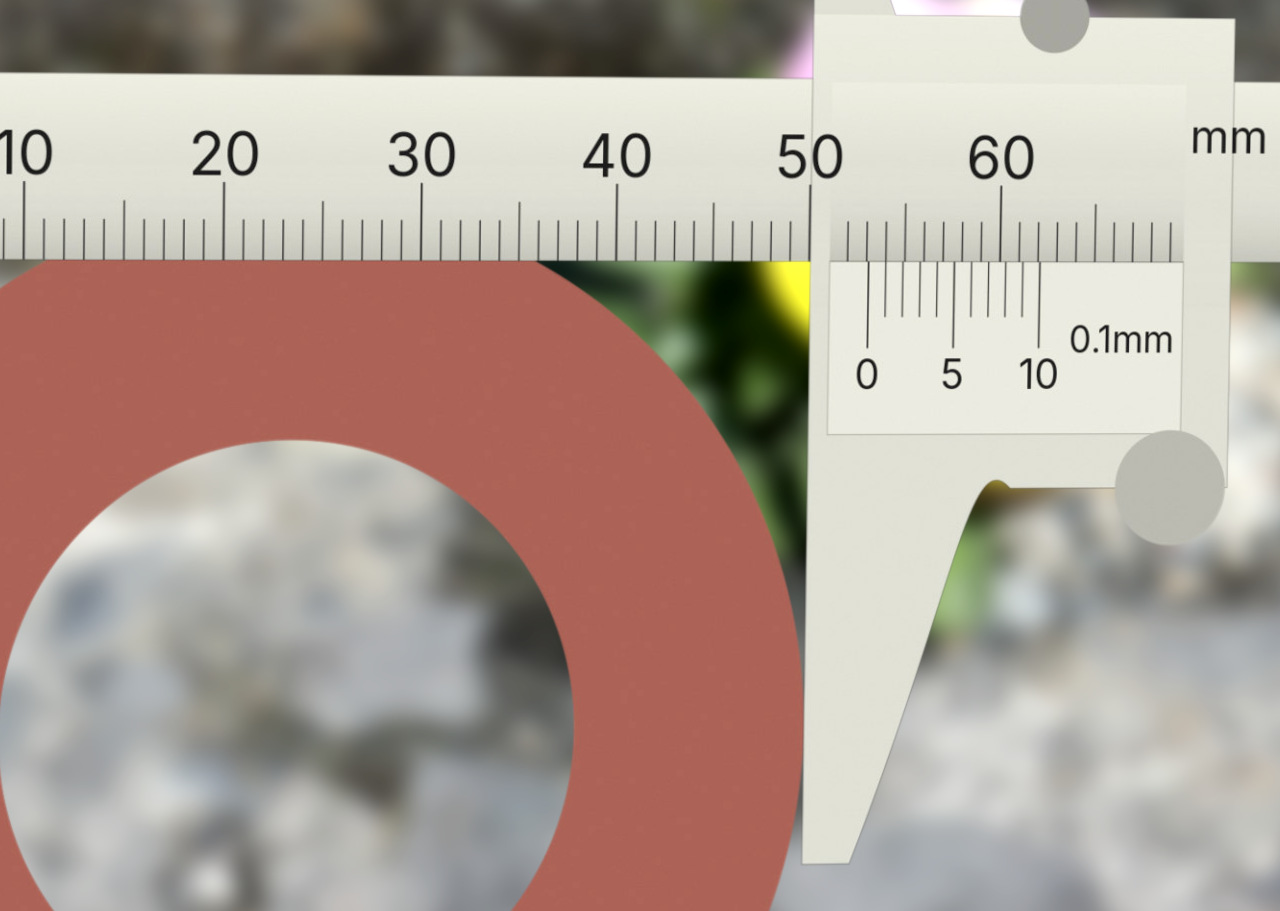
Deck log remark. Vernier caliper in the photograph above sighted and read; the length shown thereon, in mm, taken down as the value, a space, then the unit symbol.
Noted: 53.1 mm
